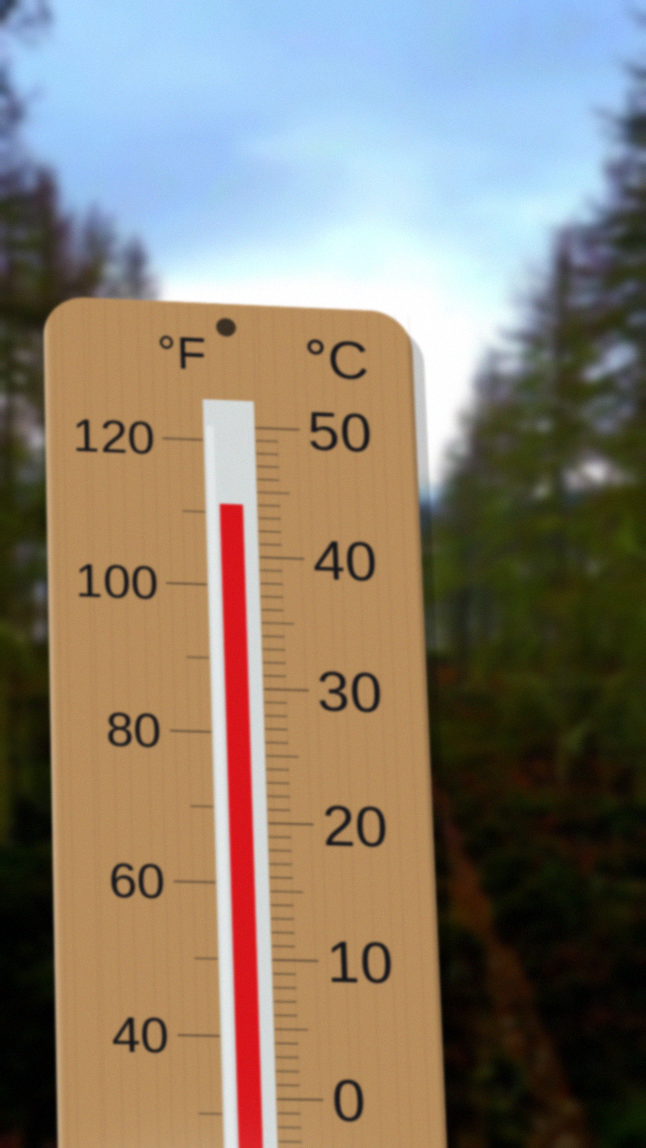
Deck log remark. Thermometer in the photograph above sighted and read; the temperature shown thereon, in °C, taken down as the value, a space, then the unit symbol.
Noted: 44 °C
